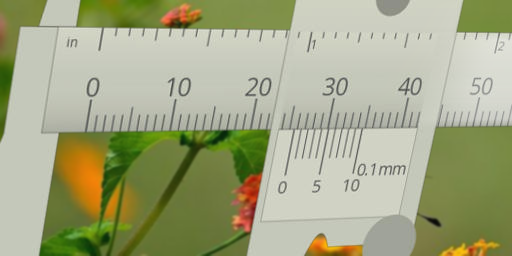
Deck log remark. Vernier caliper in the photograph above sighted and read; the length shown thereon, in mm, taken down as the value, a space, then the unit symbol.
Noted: 25.6 mm
